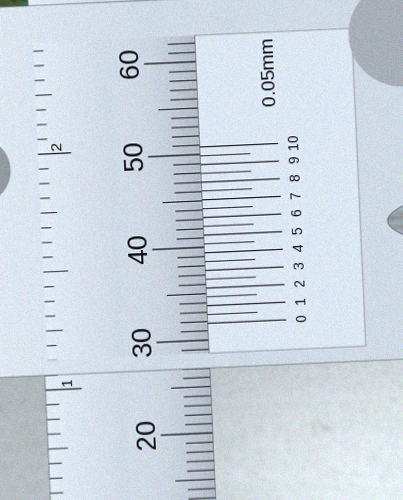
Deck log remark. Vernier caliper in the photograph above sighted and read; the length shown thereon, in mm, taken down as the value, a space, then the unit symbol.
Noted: 31.8 mm
